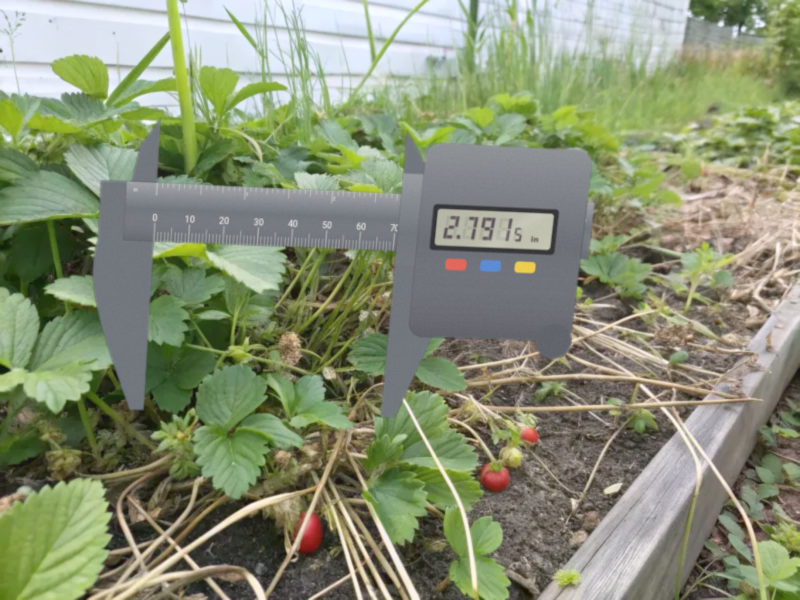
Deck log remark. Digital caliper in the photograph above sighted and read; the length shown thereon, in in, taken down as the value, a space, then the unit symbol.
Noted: 2.7915 in
